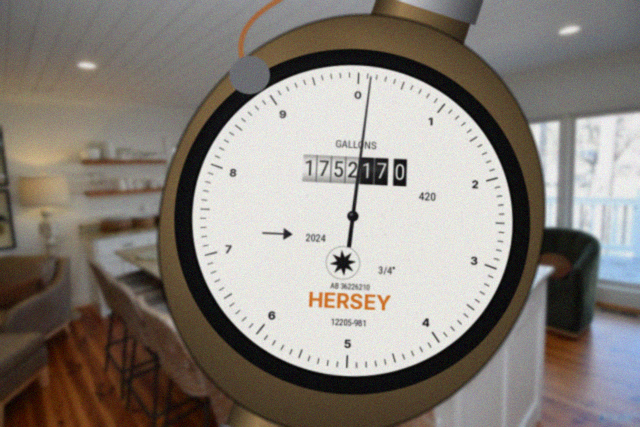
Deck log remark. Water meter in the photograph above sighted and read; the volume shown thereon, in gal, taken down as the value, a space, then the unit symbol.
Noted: 1752170.1 gal
